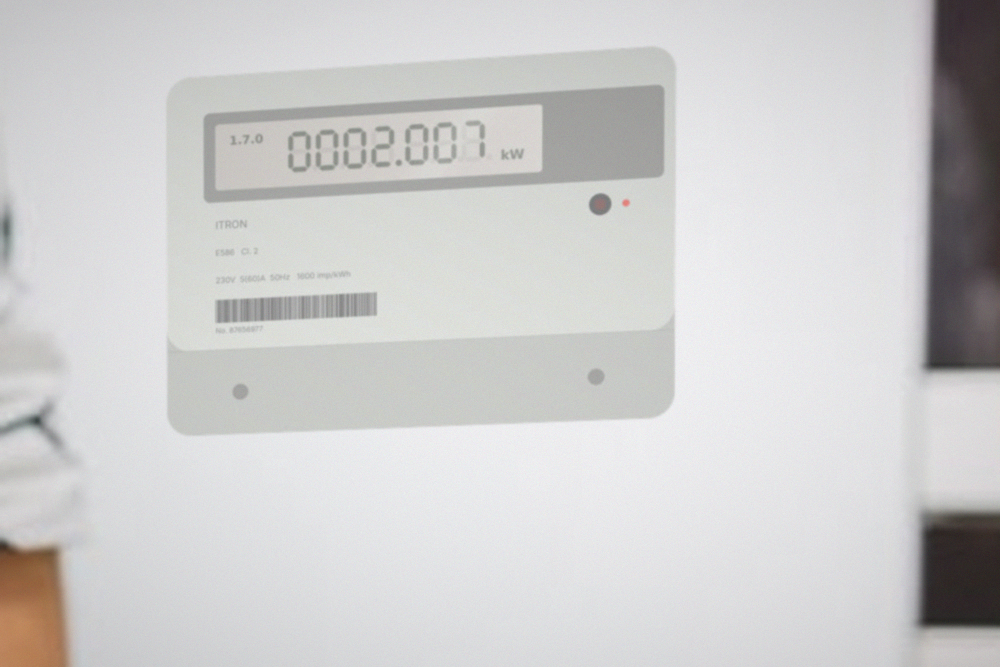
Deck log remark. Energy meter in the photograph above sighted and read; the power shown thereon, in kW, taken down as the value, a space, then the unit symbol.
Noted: 2.007 kW
